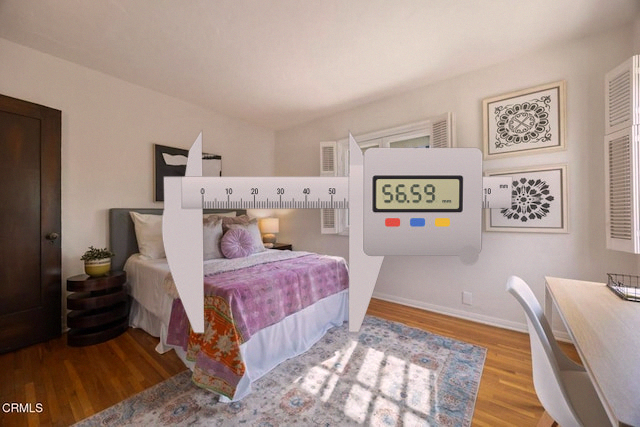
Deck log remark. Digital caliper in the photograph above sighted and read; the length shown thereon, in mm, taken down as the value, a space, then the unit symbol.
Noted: 56.59 mm
